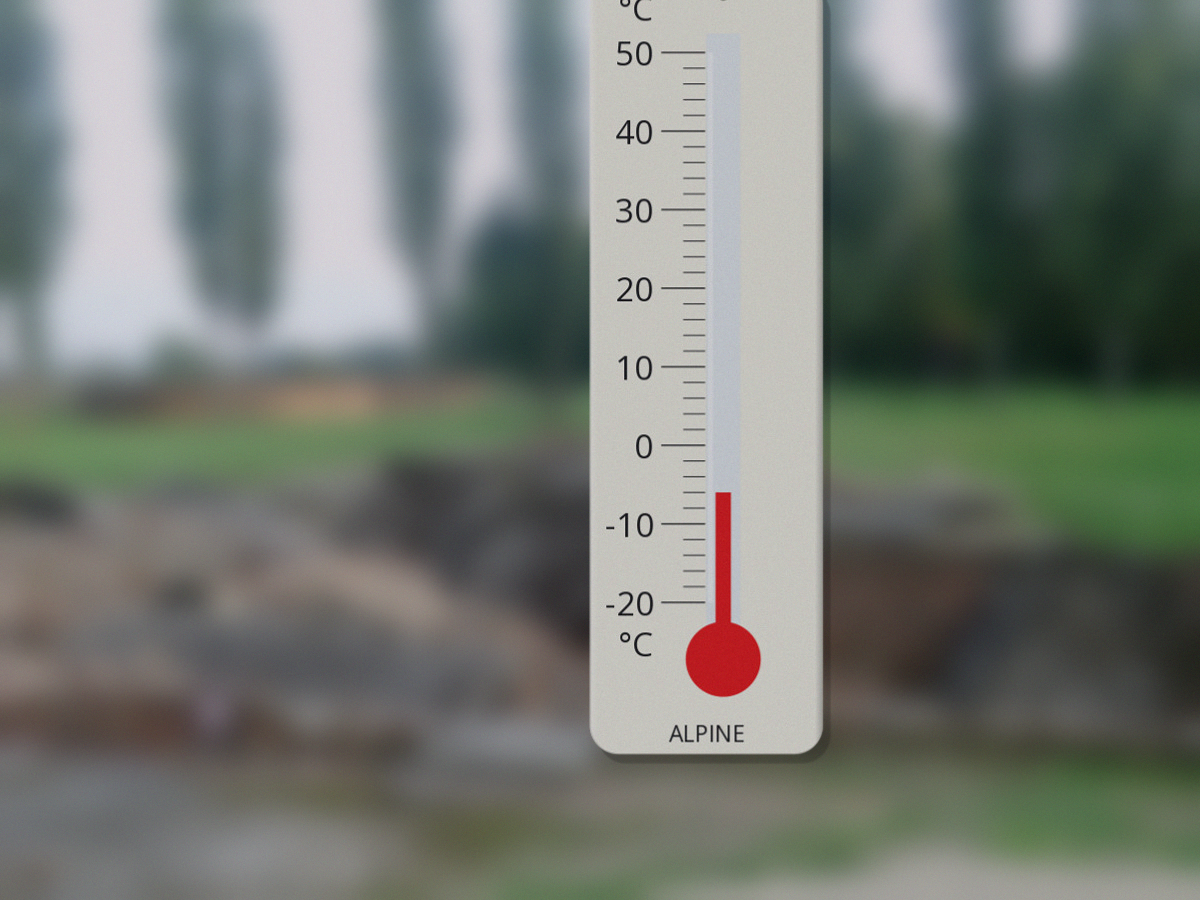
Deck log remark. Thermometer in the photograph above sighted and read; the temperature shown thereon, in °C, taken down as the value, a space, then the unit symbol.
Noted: -6 °C
